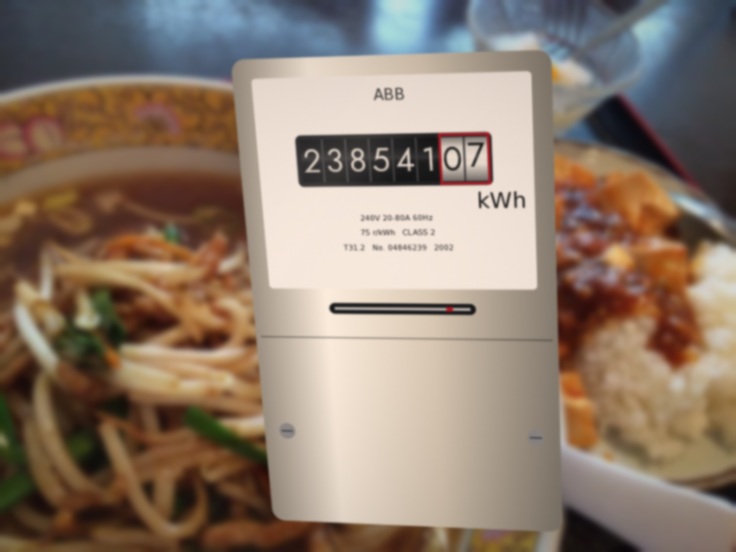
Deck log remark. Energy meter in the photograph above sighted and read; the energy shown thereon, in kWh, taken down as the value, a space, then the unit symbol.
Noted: 238541.07 kWh
